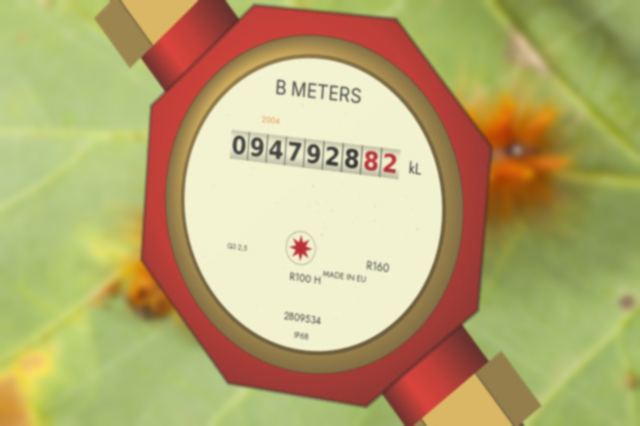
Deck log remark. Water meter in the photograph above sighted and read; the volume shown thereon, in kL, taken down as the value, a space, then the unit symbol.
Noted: 947928.82 kL
